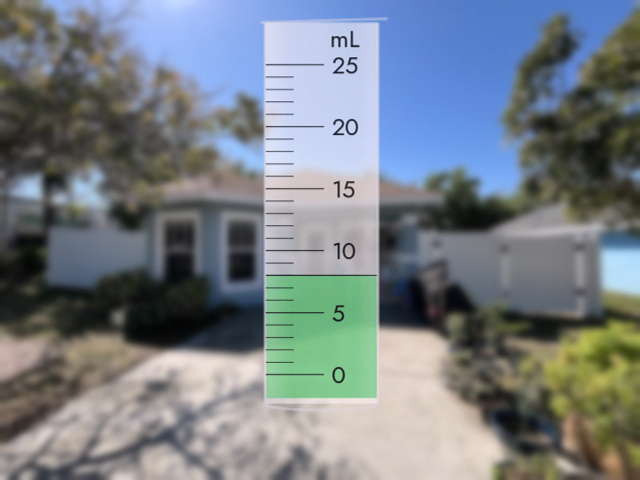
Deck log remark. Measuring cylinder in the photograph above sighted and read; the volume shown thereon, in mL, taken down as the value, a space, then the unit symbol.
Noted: 8 mL
